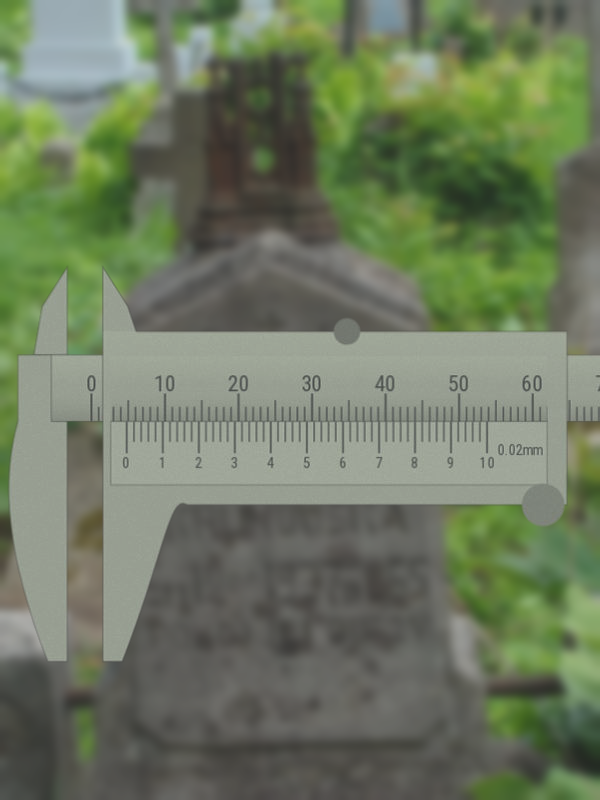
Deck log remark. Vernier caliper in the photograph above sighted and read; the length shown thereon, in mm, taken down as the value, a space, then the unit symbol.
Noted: 4.8 mm
